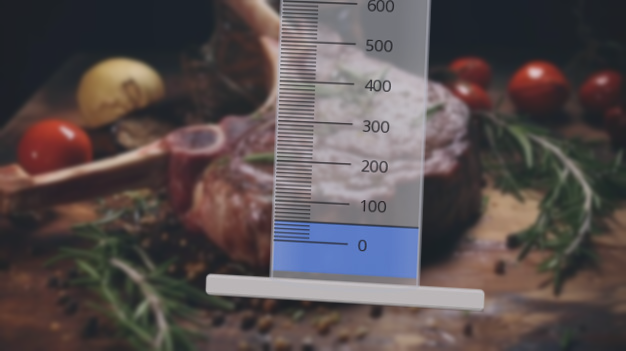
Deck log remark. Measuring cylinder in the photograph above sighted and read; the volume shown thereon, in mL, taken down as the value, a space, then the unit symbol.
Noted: 50 mL
